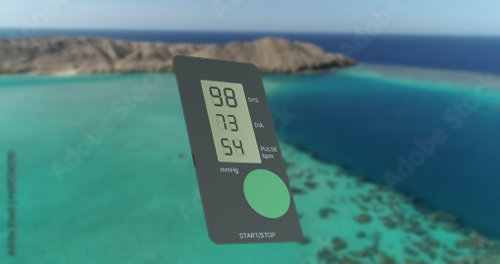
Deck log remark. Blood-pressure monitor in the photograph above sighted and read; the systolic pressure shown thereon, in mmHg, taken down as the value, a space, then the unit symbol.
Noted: 98 mmHg
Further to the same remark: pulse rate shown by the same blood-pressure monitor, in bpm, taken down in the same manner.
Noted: 54 bpm
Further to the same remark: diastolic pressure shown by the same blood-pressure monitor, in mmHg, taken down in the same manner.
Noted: 73 mmHg
